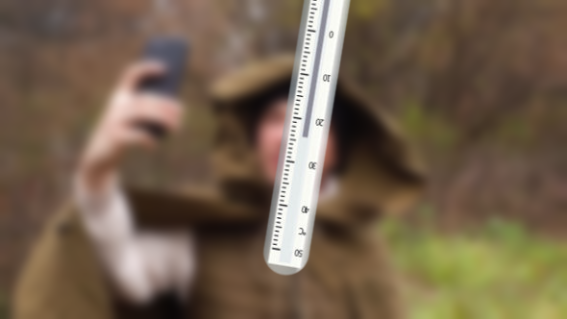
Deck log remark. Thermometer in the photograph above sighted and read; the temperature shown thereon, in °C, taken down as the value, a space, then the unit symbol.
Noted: 24 °C
